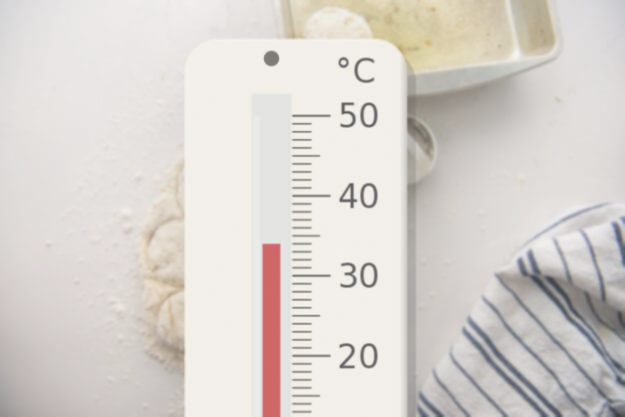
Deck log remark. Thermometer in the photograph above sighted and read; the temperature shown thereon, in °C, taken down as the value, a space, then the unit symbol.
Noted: 34 °C
